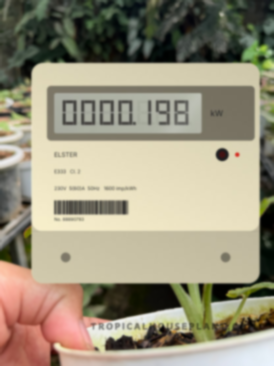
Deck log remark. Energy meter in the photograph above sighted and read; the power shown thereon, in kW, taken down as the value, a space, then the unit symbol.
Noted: 0.198 kW
